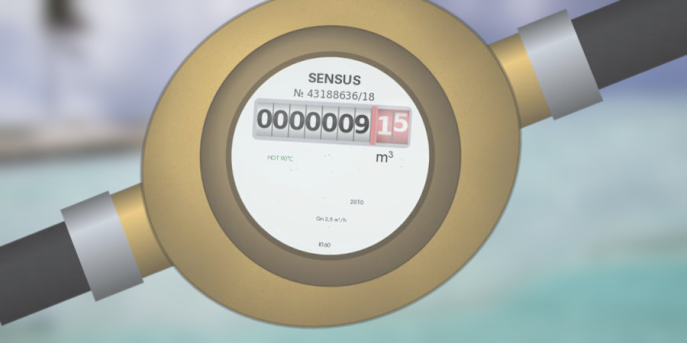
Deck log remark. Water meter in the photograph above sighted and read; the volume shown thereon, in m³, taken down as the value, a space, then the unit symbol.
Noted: 9.15 m³
